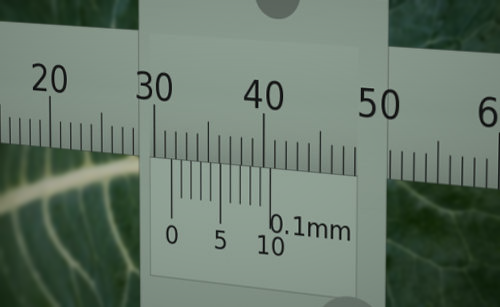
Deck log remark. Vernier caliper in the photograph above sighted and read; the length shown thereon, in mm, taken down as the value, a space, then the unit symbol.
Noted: 31.6 mm
